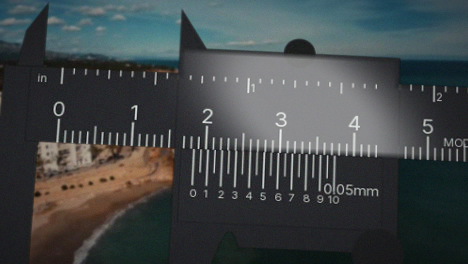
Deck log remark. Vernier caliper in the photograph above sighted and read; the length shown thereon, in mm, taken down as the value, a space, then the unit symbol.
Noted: 18.4 mm
